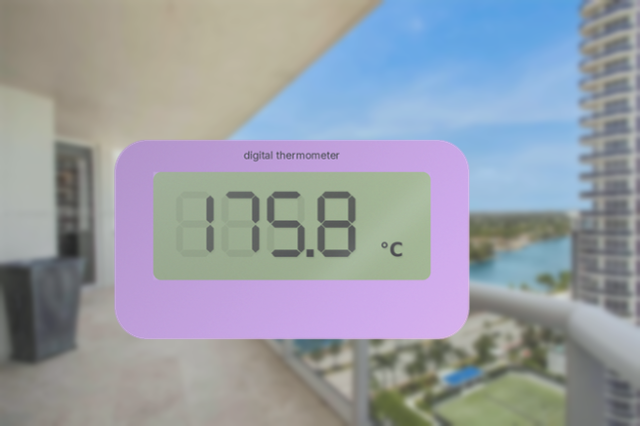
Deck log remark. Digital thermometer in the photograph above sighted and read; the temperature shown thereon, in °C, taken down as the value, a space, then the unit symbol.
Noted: 175.8 °C
